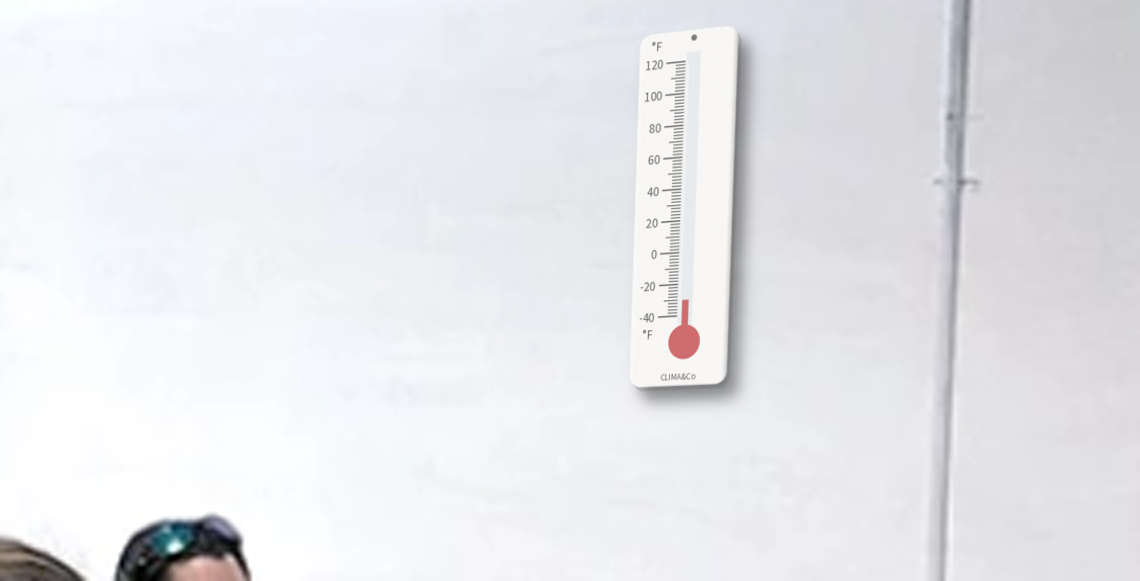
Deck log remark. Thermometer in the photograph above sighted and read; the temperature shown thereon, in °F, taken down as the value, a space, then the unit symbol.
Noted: -30 °F
